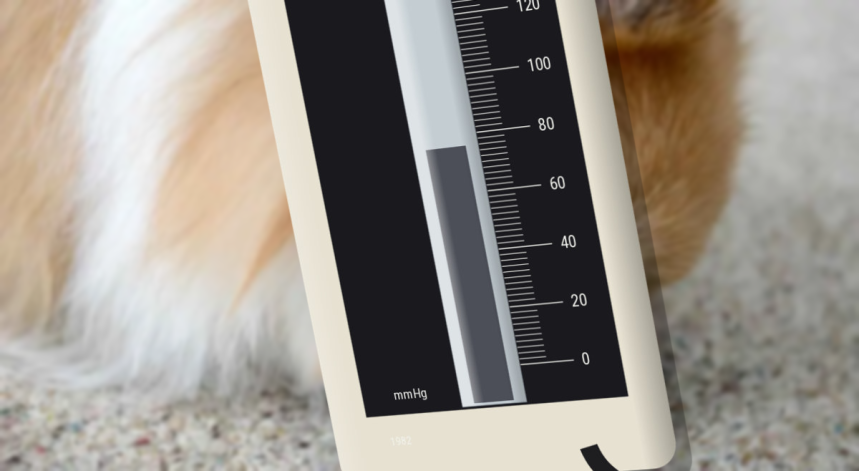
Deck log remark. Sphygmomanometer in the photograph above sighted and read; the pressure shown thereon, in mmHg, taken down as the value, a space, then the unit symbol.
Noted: 76 mmHg
